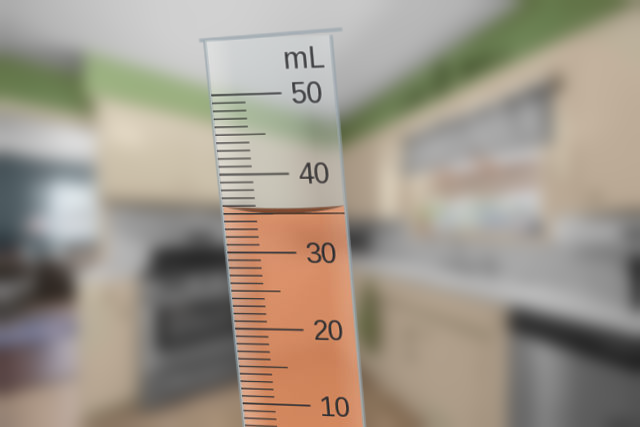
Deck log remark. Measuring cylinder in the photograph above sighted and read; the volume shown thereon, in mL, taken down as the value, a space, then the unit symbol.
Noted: 35 mL
